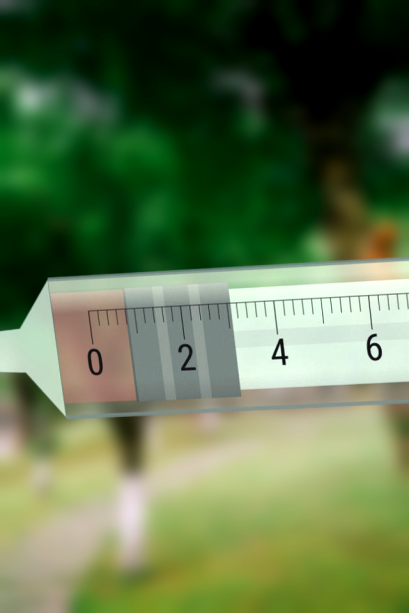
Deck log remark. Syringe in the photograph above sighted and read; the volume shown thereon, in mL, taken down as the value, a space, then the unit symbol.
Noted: 0.8 mL
